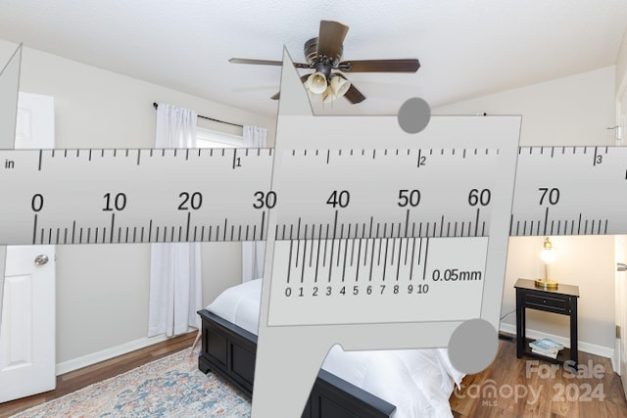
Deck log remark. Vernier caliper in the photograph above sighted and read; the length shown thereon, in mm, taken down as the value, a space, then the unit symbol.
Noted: 34.2 mm
